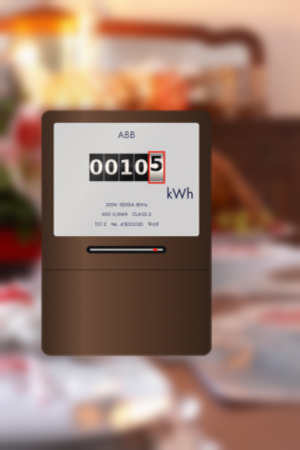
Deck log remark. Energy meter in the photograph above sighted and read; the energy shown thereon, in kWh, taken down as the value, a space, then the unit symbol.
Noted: 10.5 kWh
